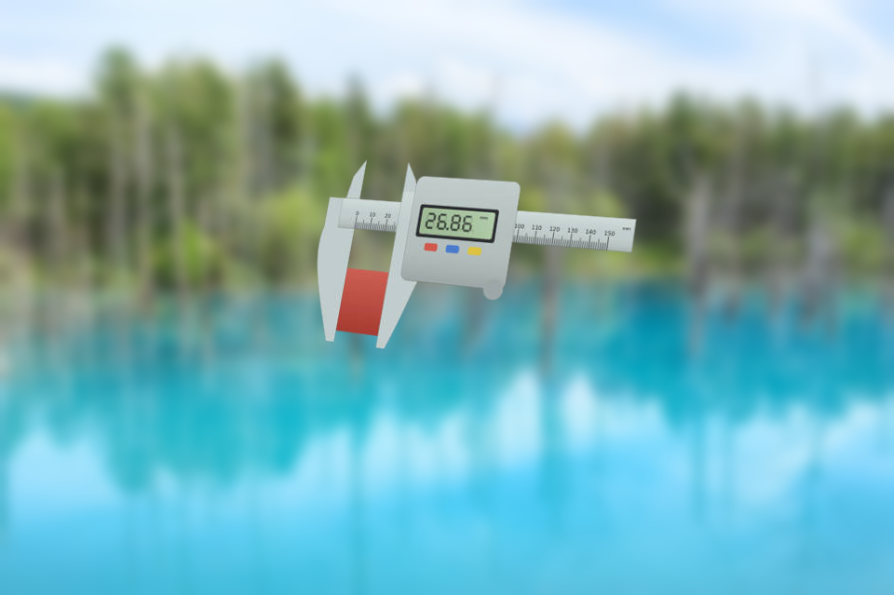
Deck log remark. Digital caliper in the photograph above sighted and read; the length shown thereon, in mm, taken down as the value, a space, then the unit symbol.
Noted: 26.86 mm
